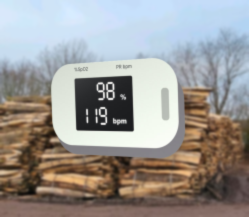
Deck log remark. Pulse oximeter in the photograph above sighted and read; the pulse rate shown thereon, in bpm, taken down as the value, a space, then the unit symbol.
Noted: 119 bpm
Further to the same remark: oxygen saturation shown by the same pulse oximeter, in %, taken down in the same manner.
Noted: 98 %
